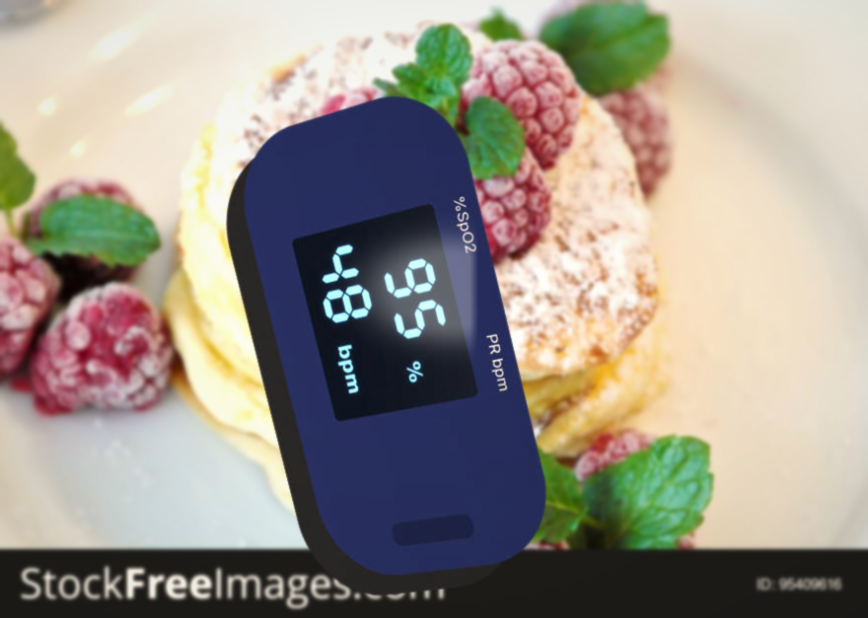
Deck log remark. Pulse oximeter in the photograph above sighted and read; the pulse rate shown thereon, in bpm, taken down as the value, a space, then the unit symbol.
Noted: 48 bpm
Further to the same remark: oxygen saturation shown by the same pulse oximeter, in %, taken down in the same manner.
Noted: 95 %
